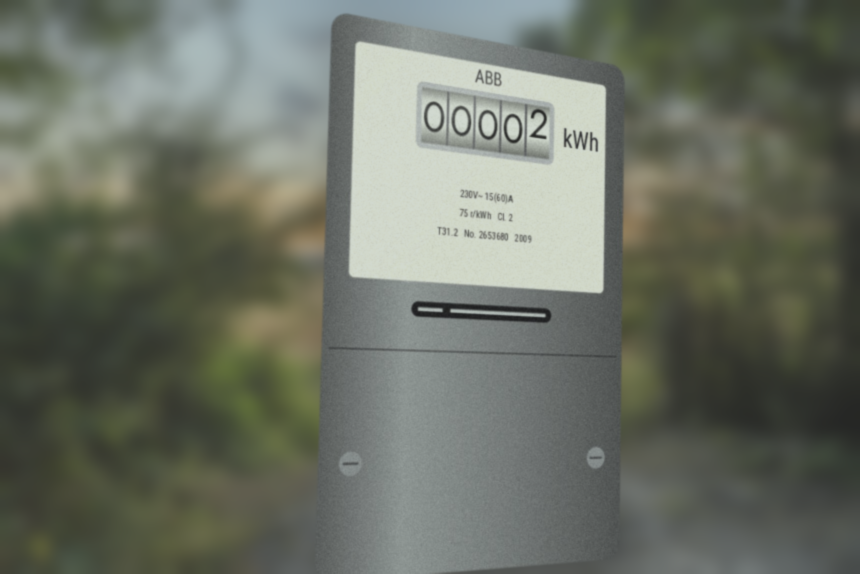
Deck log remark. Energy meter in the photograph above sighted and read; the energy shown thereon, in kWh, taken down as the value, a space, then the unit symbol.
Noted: 2 kWh
